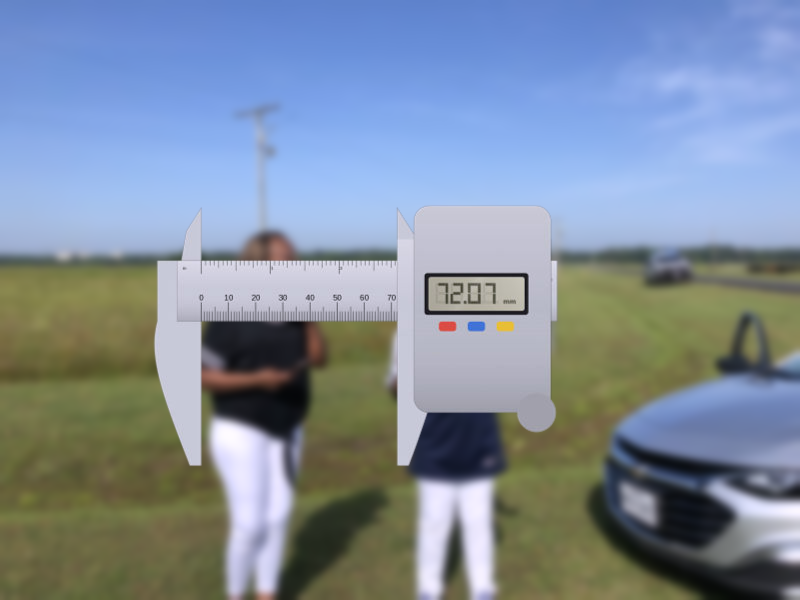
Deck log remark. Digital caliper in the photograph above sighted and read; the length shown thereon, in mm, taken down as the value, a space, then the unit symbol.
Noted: 72.07 mm
